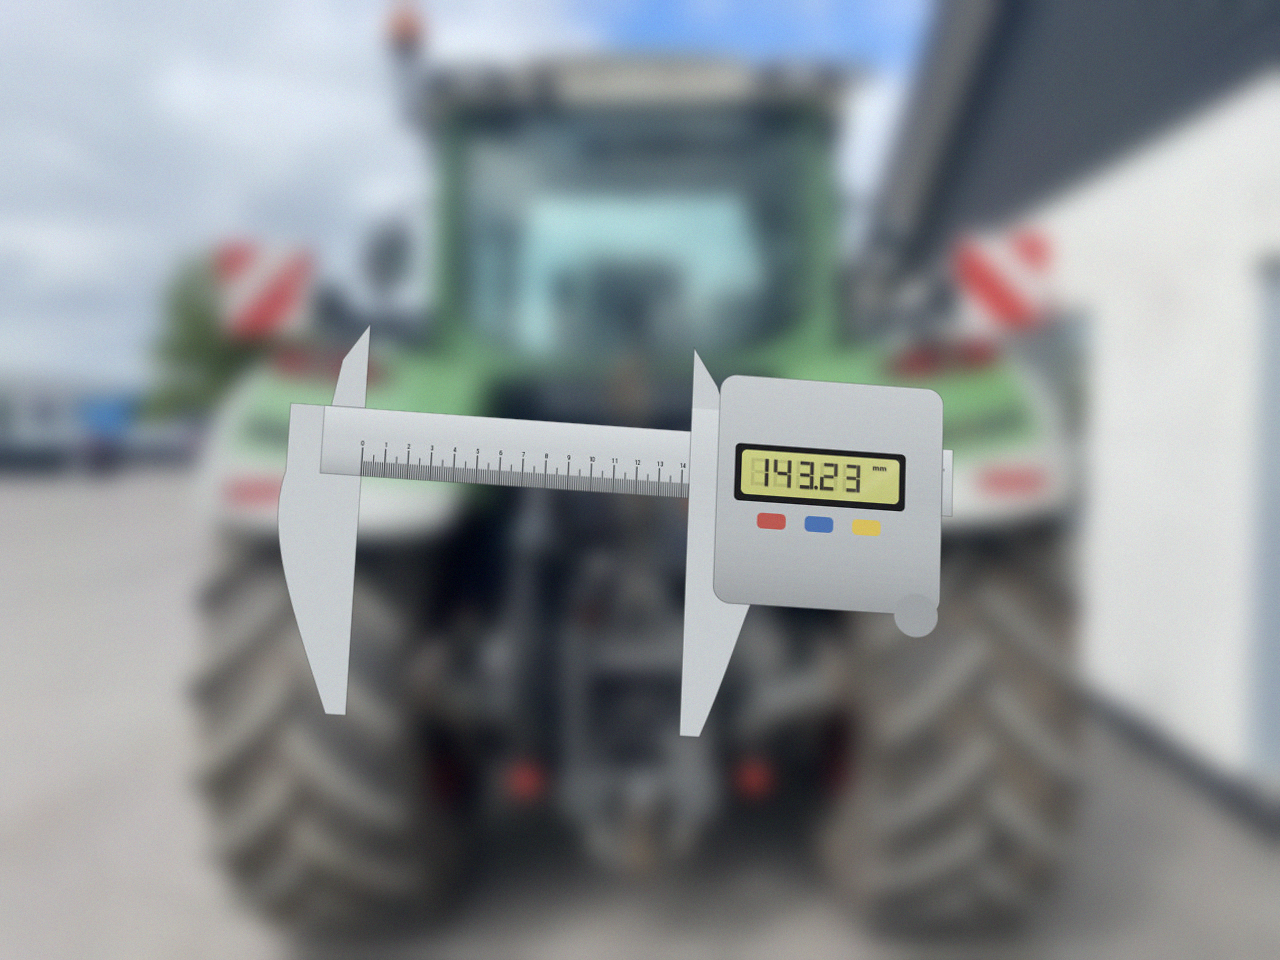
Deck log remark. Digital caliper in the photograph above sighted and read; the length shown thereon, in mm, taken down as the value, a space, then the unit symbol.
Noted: 143.23 mm
